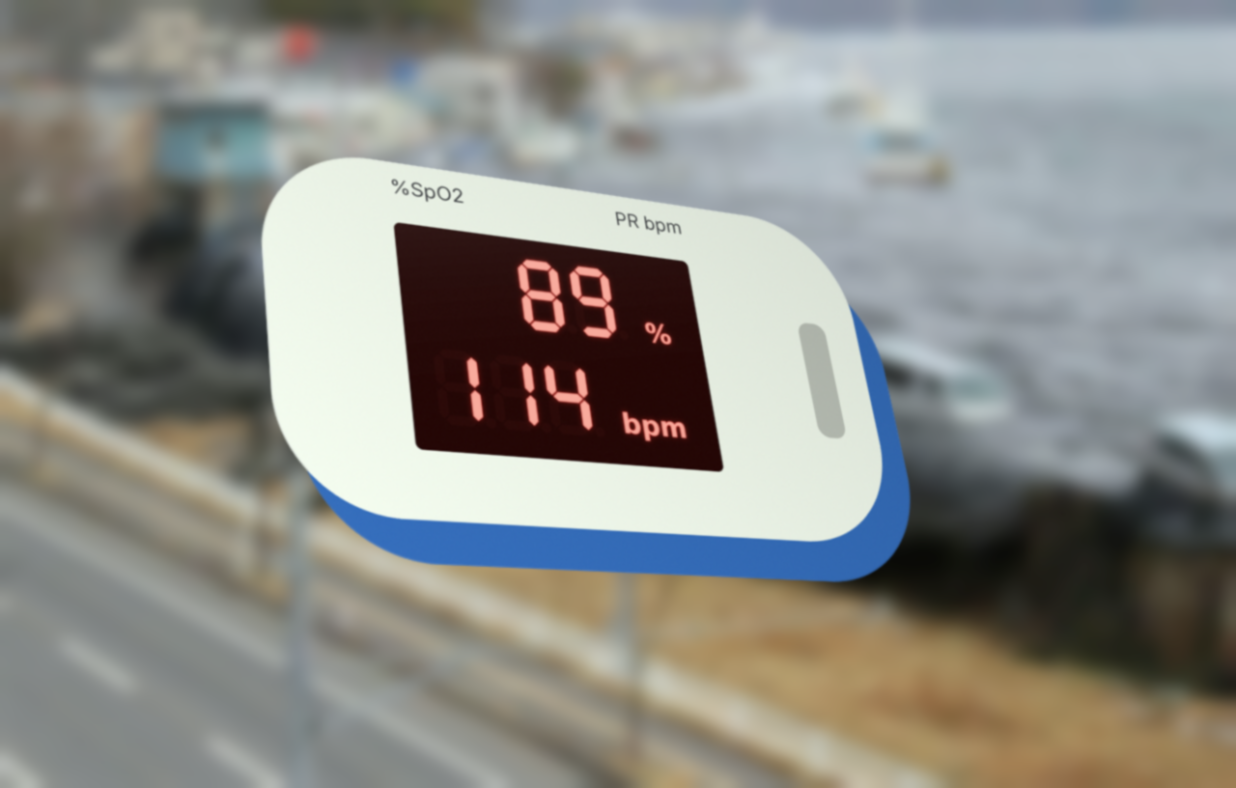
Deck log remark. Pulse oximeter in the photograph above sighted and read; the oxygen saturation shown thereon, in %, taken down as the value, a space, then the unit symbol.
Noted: 89 %
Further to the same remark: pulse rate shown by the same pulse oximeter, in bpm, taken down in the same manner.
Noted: 114 bpm
